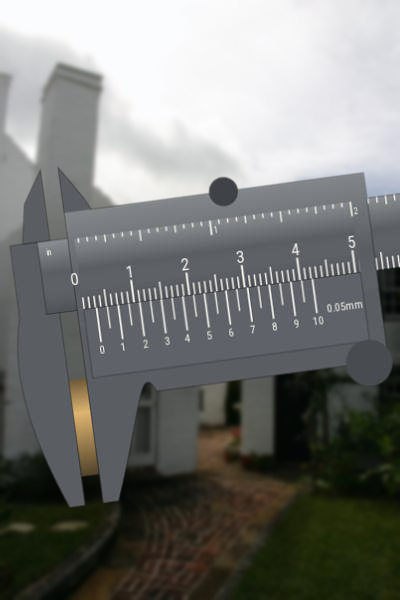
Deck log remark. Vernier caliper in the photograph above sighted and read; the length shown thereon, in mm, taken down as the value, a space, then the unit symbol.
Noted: 3.2 mm
